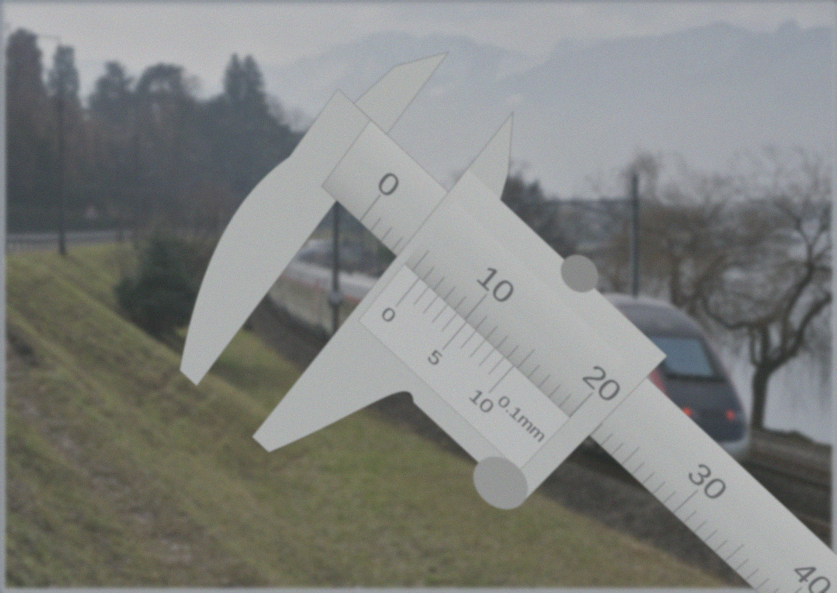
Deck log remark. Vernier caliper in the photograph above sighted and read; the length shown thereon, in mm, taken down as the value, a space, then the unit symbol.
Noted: 5.7 mm
